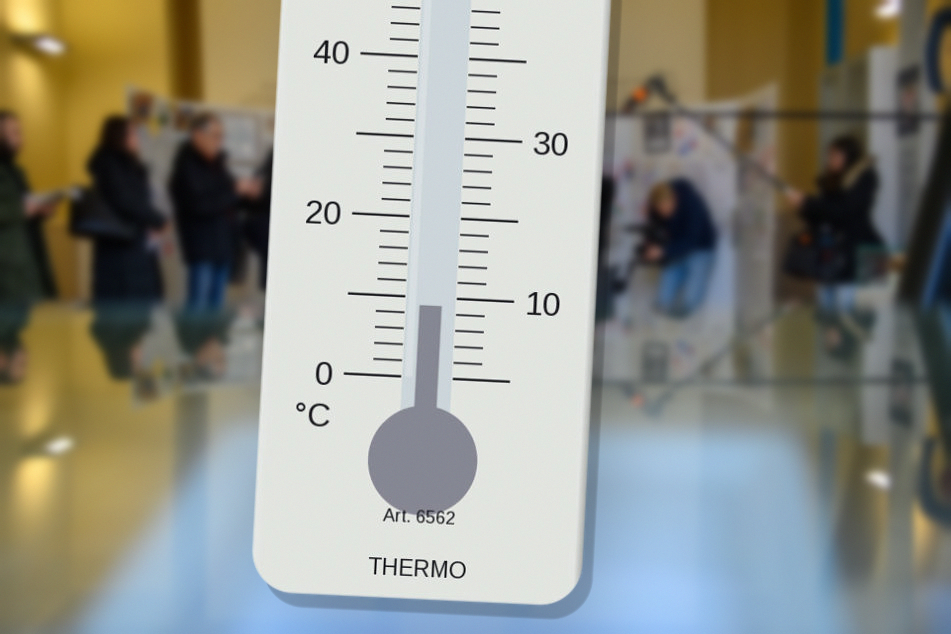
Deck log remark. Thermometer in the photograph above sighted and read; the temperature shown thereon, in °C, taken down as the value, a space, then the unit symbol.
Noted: 9 °C
